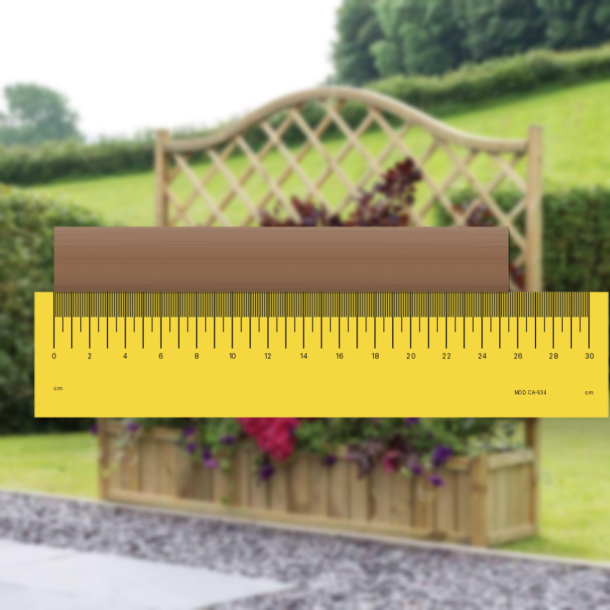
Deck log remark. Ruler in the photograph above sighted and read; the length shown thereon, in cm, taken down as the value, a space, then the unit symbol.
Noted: 25.5 cm
